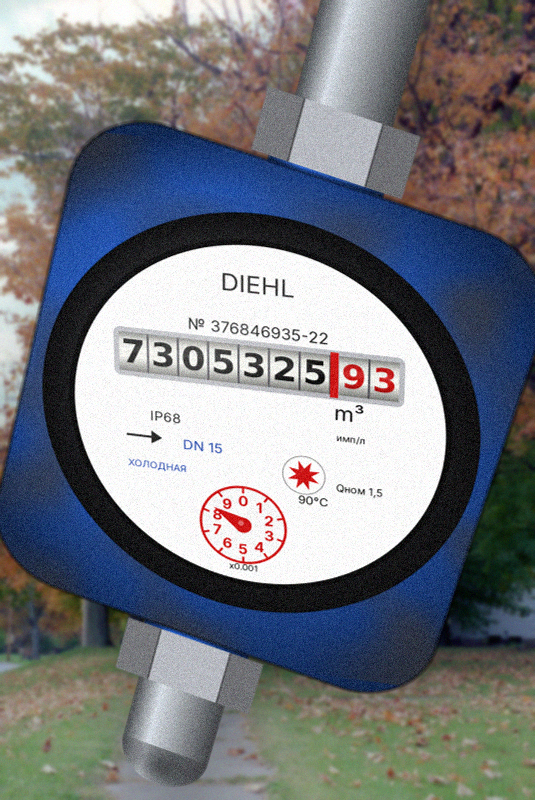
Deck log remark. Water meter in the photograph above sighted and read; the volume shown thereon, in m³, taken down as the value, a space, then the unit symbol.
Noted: 7305325.938 m³
